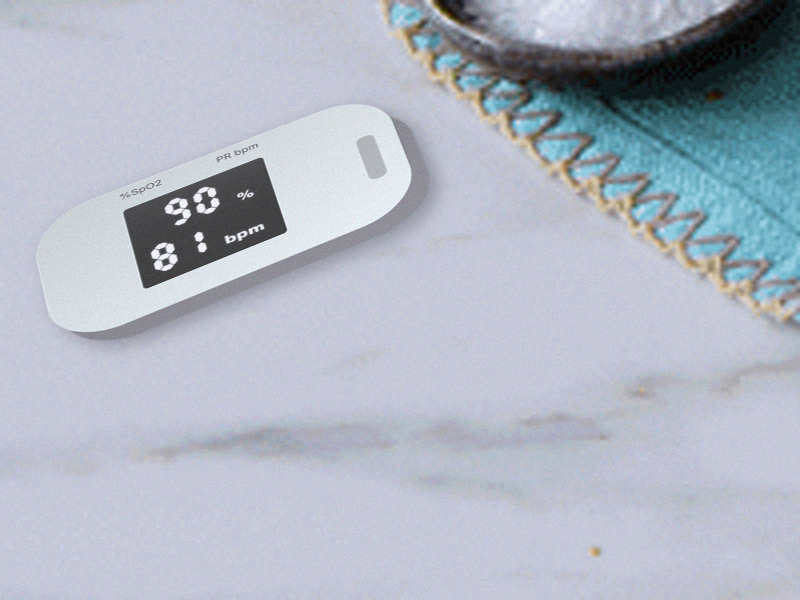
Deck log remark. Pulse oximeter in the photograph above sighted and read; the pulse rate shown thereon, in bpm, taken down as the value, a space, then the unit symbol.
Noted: 81 bpm
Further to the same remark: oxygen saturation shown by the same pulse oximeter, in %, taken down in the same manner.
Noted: 90 %
